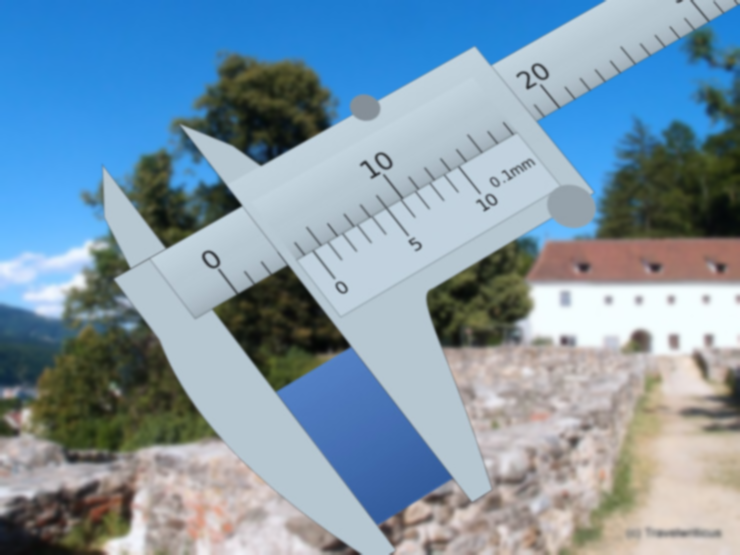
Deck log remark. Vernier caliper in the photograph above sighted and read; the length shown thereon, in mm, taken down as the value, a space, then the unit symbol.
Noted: 4.5 mm
